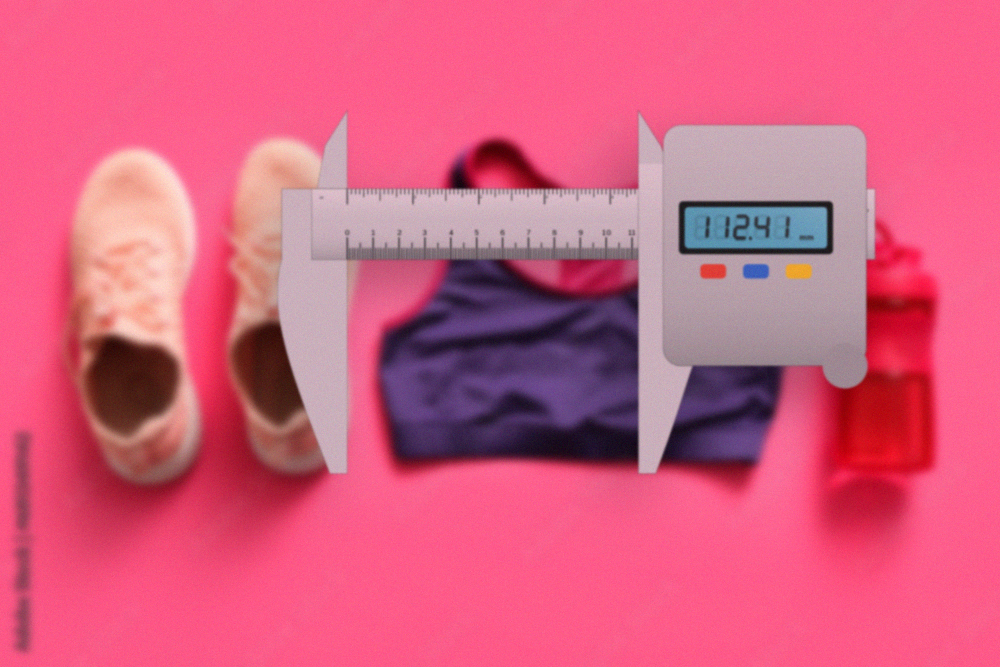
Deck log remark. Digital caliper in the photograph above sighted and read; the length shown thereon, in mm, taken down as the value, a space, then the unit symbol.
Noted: 112.41 mm
